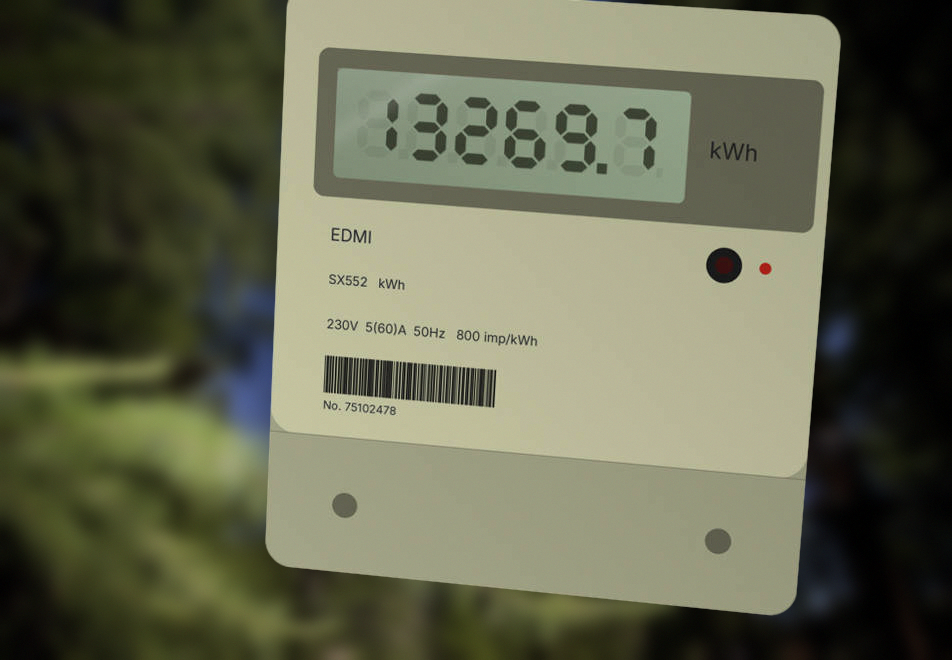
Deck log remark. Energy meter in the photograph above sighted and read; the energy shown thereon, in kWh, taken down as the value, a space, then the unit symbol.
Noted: 13269.7 kWh
